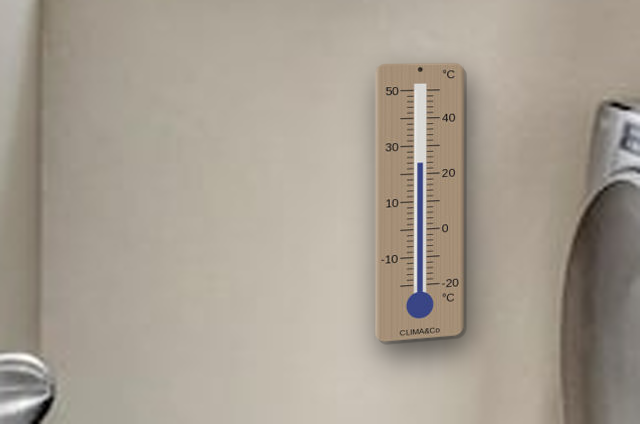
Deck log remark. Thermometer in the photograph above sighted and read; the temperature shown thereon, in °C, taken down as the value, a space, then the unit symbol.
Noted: 24 °C
